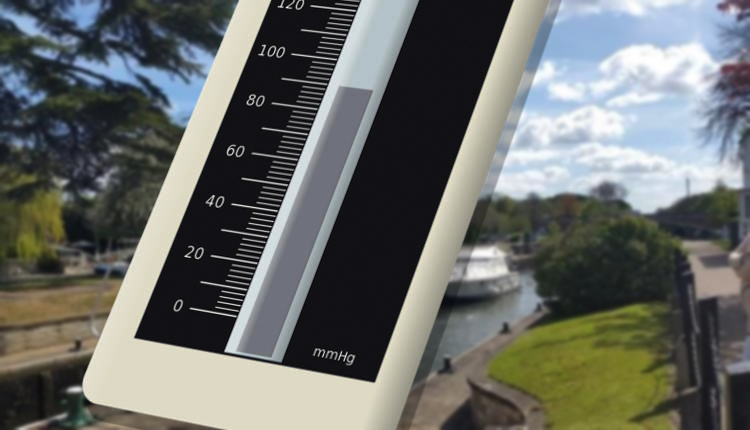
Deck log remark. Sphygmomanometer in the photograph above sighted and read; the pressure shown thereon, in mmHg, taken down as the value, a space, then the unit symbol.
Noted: 90 mmHg
